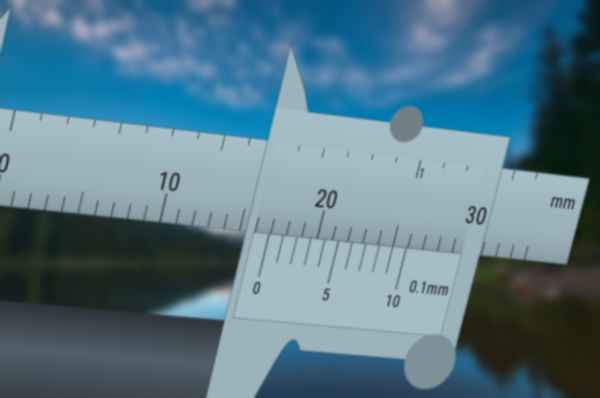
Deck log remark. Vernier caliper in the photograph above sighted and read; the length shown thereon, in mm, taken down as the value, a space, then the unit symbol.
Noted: 16.9 mm
